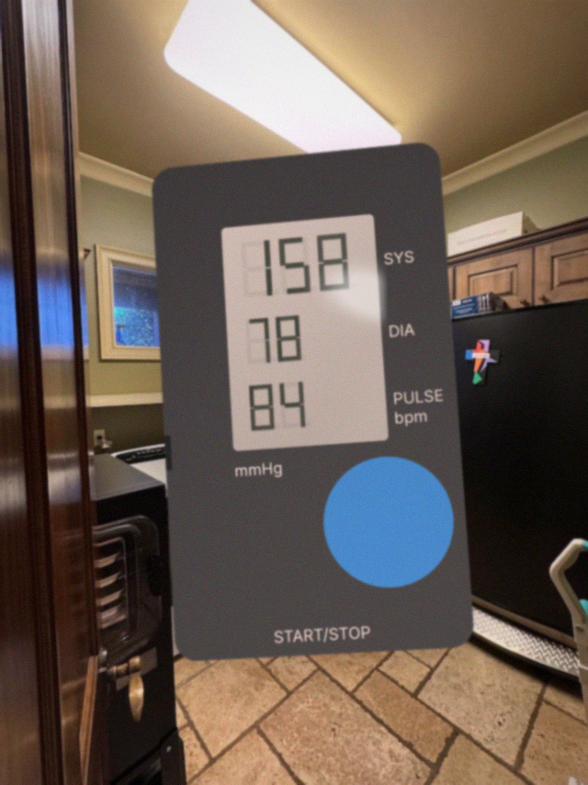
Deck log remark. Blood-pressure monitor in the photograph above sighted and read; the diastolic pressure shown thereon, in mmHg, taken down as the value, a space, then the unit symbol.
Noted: 78 mmHg
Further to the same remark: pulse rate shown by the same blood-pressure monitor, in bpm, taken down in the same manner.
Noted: 84 bpm
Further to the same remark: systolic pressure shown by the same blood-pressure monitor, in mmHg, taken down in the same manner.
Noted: 158 mmHg
